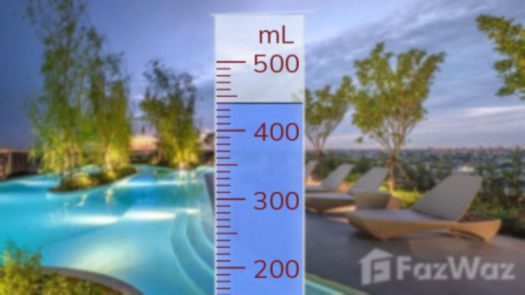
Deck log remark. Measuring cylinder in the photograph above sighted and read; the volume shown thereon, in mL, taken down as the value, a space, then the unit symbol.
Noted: 440 mL
